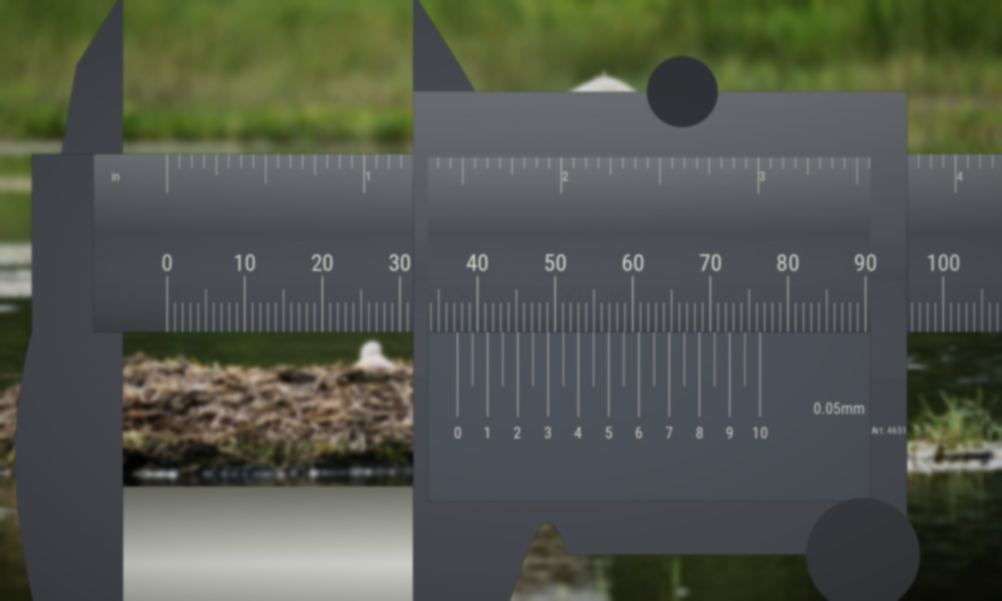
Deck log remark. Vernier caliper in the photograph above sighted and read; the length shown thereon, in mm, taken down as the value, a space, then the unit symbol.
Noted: 37.4 mm
